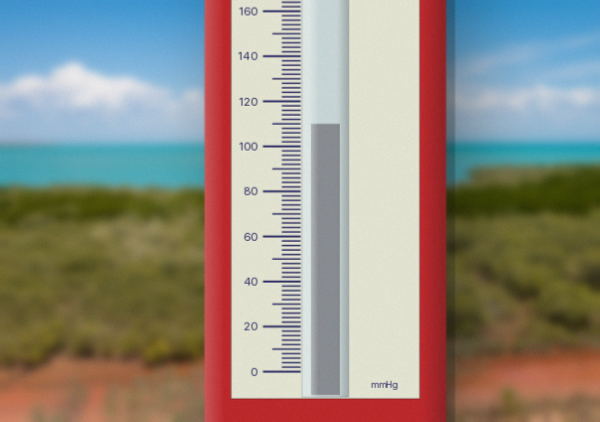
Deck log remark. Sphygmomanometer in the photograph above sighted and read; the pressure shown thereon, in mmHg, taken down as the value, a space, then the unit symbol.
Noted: 110 mmHg
